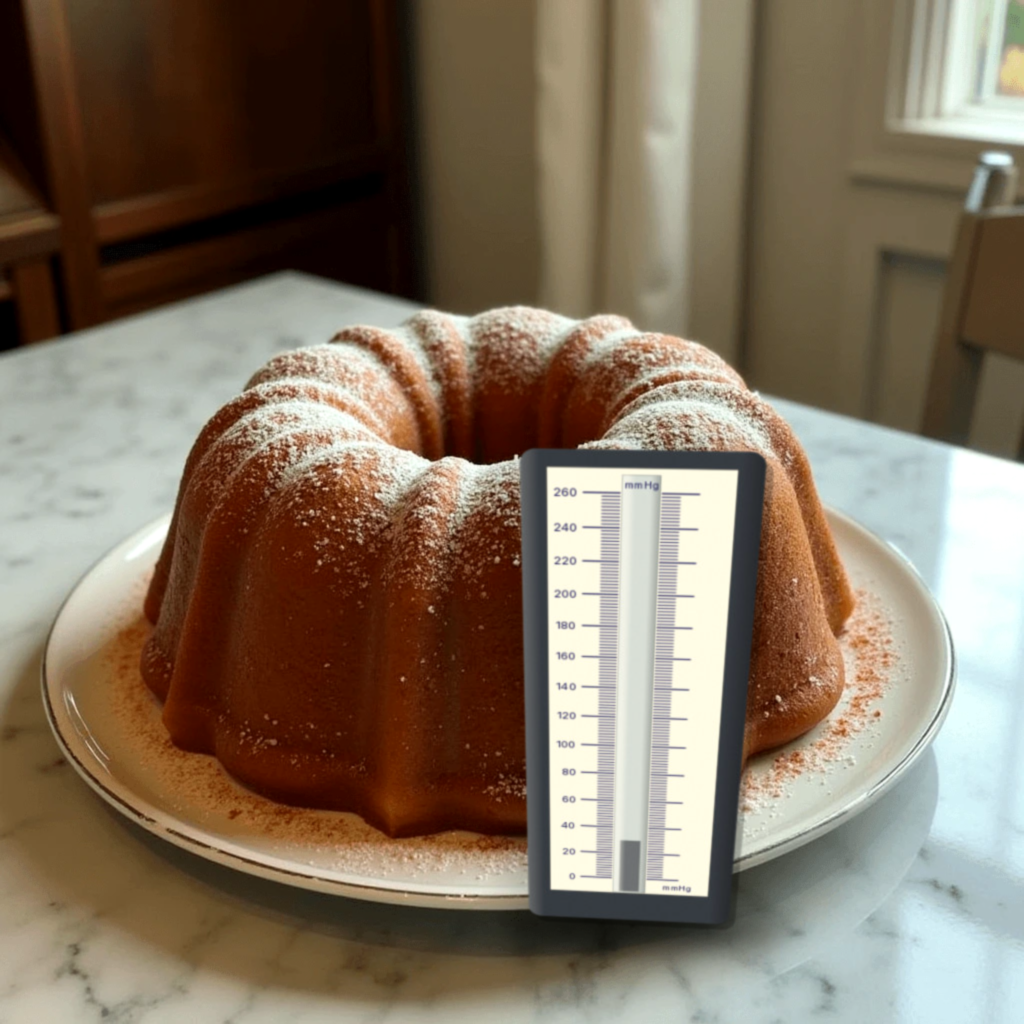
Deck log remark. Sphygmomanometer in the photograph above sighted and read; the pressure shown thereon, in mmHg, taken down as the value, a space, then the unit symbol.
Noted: 30 mmHg
